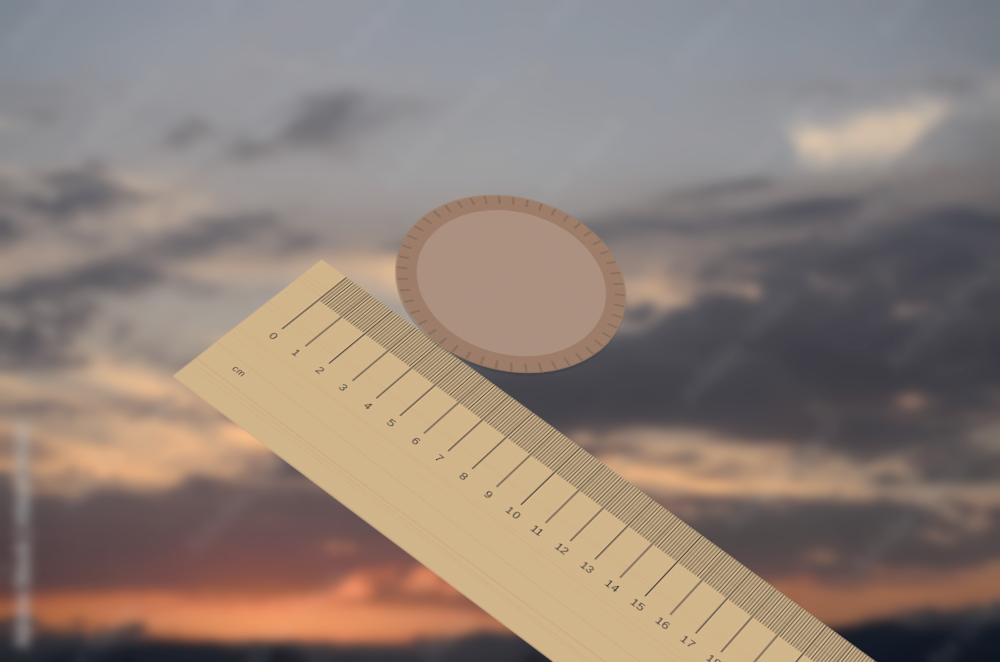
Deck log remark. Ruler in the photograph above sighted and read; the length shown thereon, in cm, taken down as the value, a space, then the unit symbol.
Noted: 8 cm
